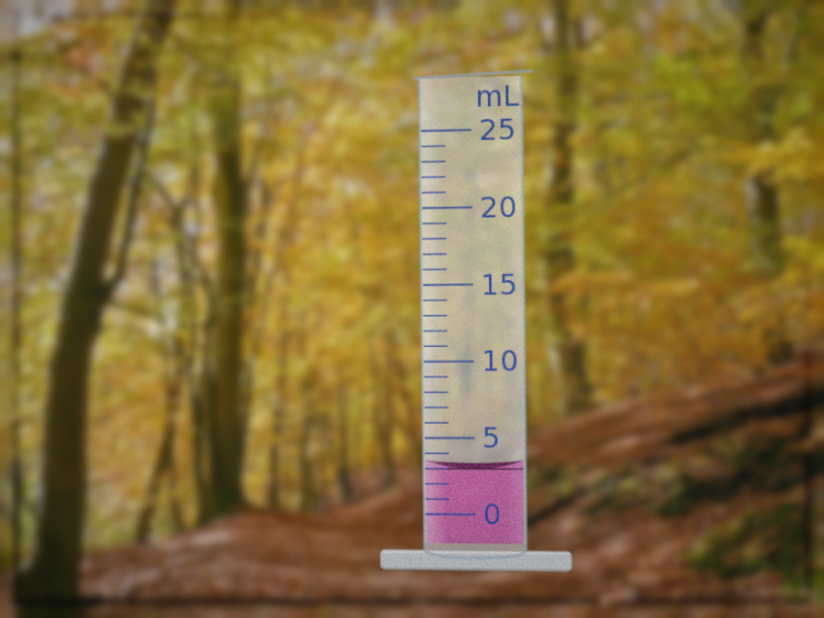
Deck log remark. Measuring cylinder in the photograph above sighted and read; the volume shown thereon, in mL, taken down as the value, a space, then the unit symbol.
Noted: 3 mL
